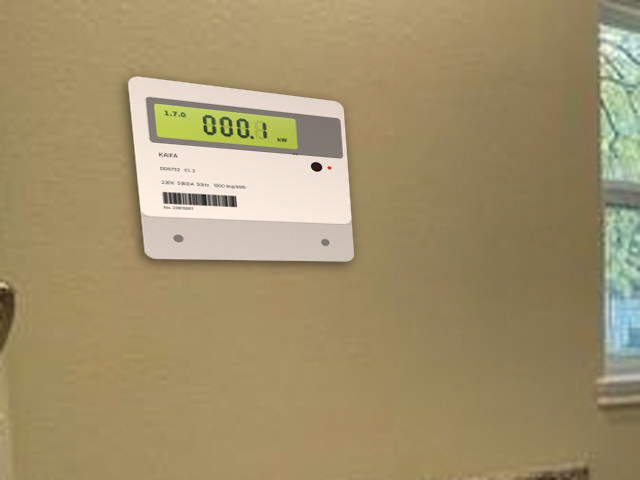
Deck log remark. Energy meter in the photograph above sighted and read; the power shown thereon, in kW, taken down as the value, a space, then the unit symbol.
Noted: 0.1 kW
